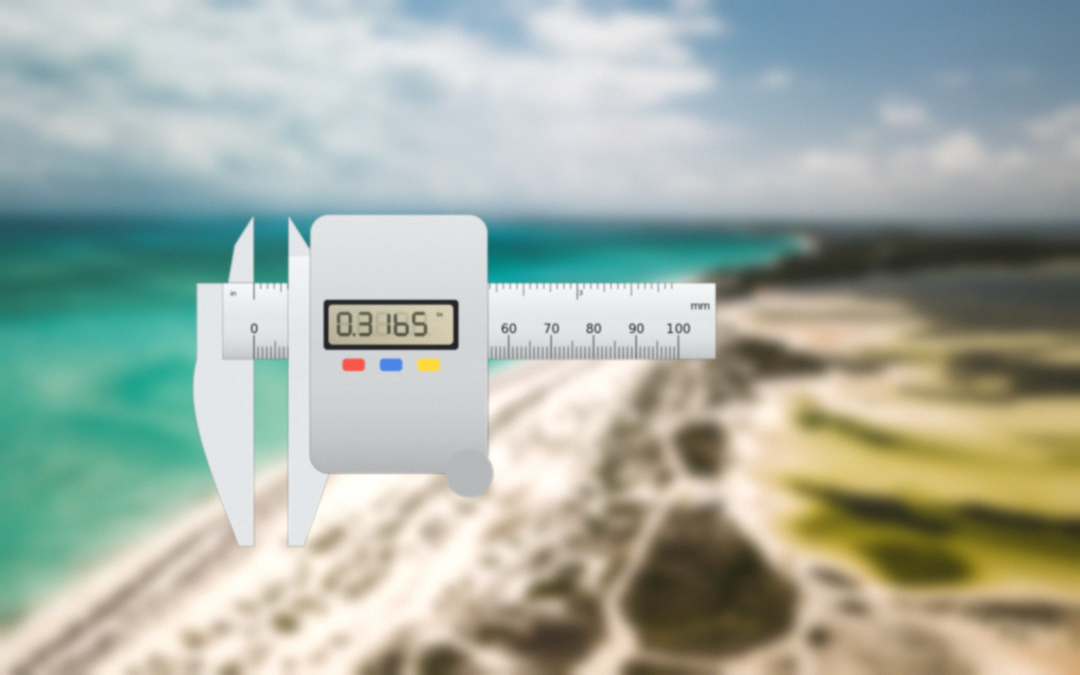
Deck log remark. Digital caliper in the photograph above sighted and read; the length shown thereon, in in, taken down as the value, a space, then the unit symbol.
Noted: 0.3165 in
